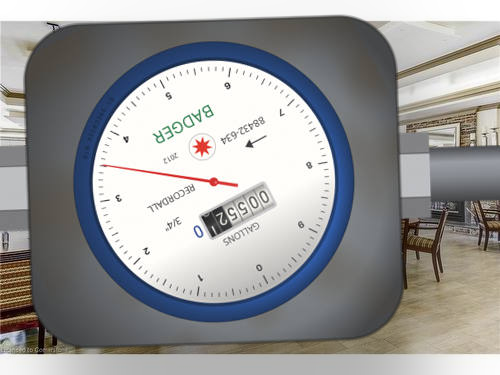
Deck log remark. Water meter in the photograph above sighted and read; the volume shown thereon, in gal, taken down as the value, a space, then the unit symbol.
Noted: 55213.5 gal
